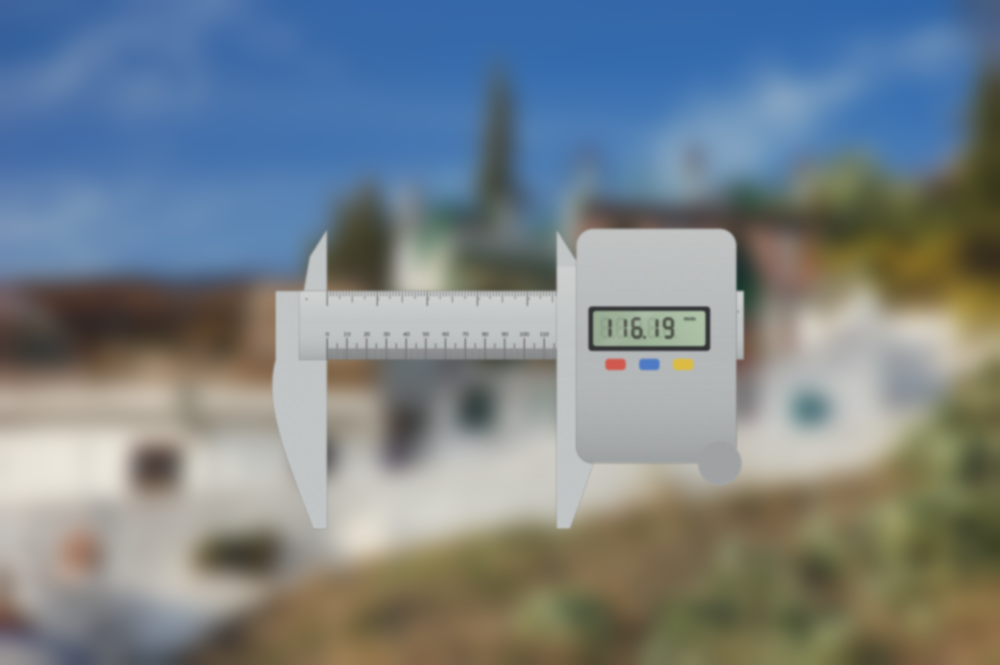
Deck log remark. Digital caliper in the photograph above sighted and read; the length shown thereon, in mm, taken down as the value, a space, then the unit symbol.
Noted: 116.19 mm
